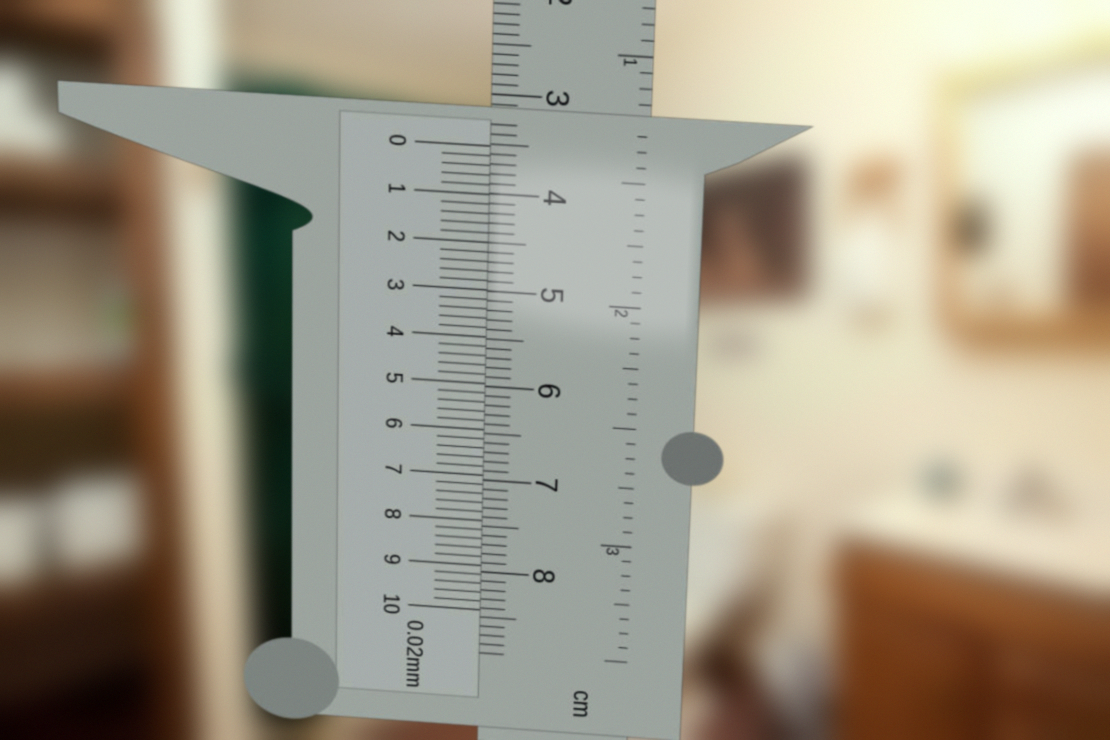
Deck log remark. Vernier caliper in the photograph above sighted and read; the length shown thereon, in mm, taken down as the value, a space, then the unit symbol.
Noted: 35.2 mm
